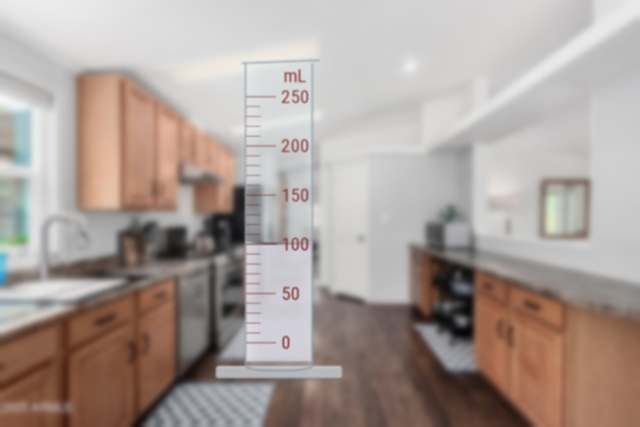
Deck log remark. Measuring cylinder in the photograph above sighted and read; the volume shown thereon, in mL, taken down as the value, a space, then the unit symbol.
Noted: 100 mL
